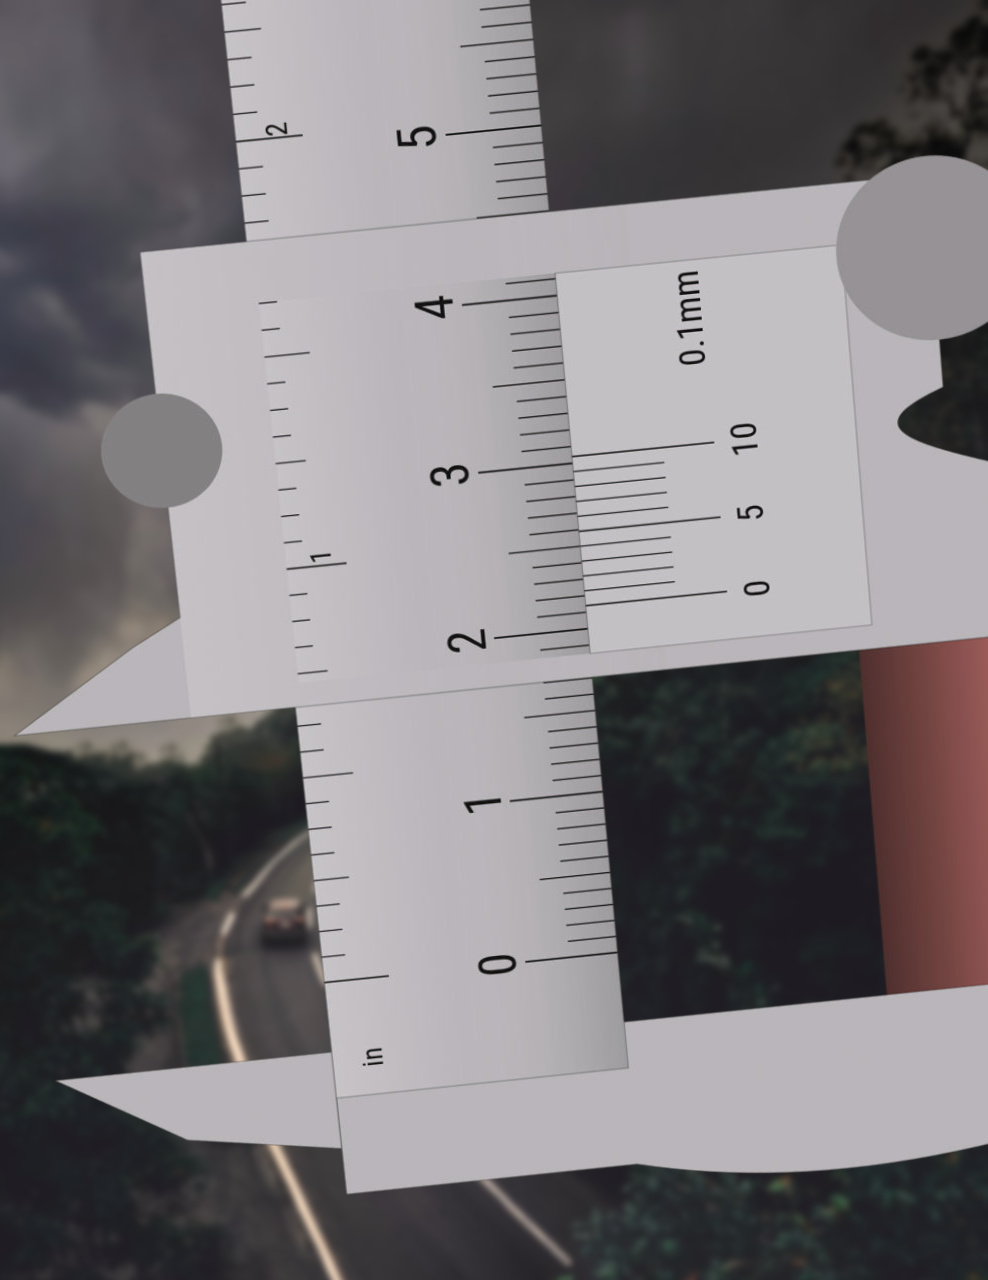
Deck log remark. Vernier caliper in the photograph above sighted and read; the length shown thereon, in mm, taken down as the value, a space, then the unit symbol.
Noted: 21.4 mm
